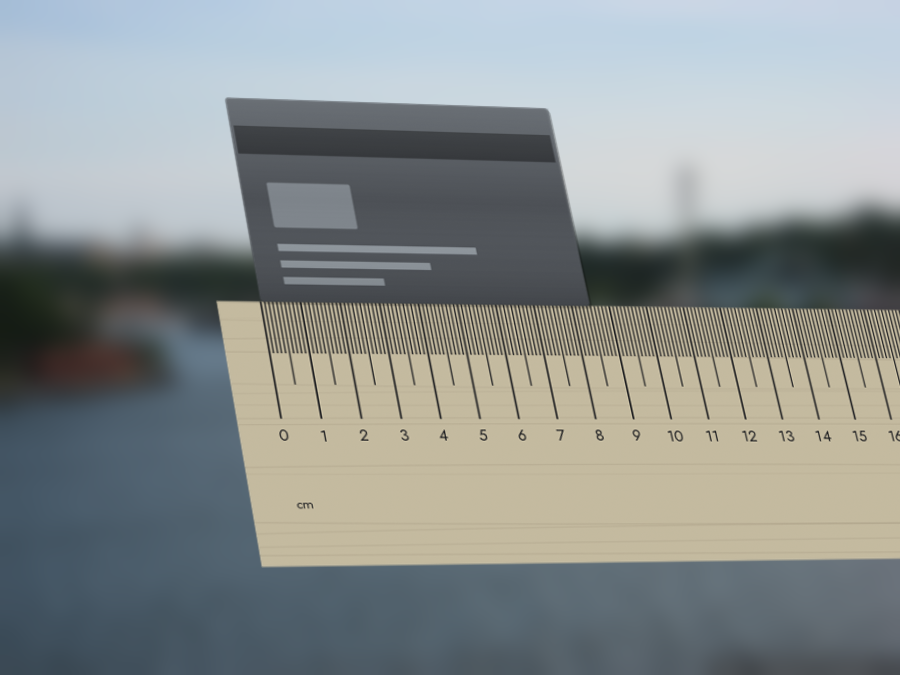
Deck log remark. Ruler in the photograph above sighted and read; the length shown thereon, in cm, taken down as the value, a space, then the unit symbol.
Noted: 8.5 cm
